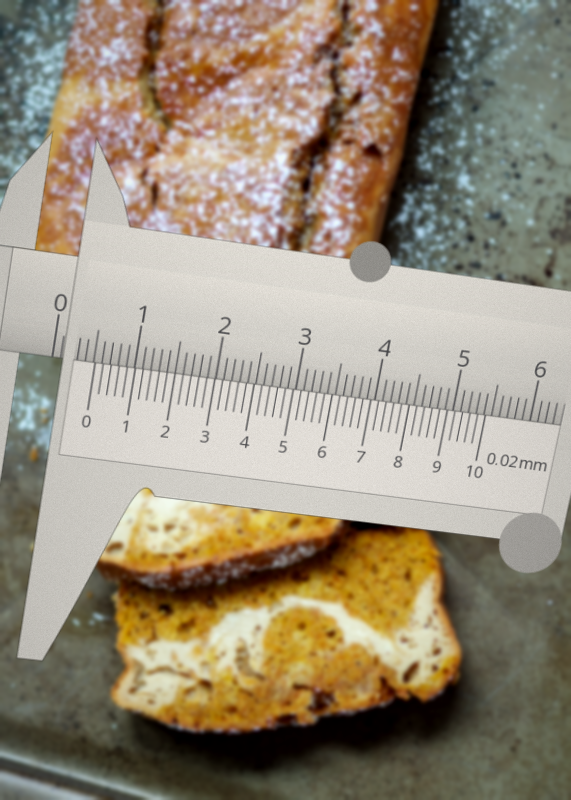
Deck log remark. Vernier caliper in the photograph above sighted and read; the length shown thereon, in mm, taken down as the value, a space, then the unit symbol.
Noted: 5.2 mm
